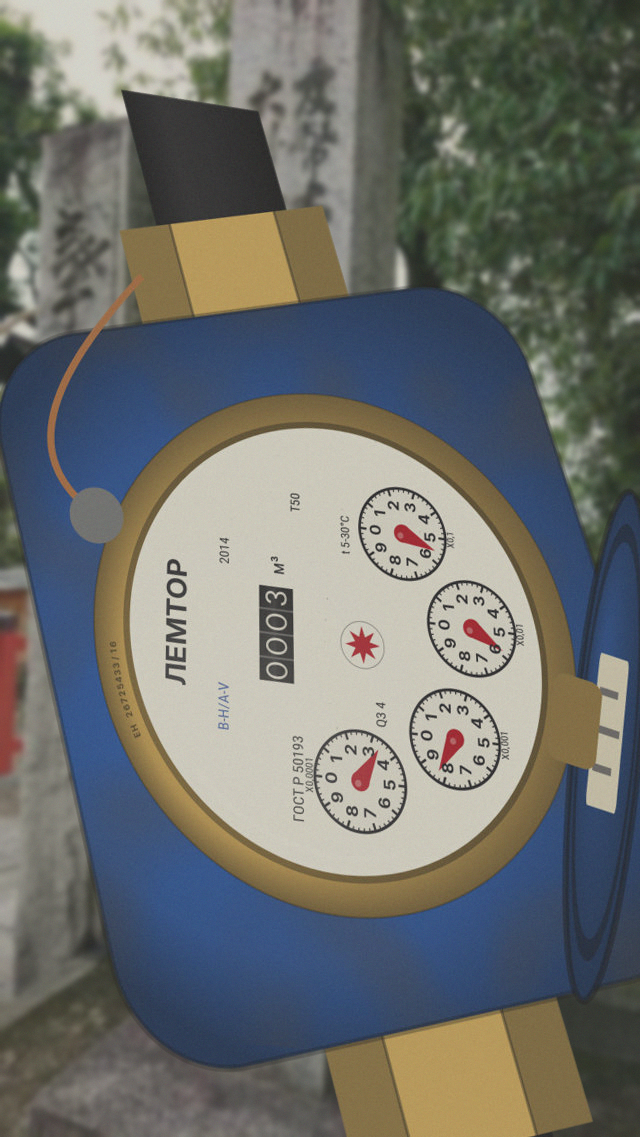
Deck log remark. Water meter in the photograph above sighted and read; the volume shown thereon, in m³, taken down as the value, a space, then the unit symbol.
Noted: 3.5583 m³
